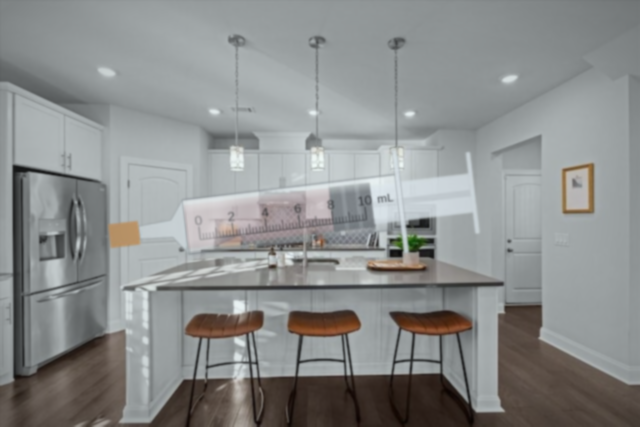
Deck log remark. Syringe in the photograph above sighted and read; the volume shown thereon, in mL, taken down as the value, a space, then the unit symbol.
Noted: 8 mL
